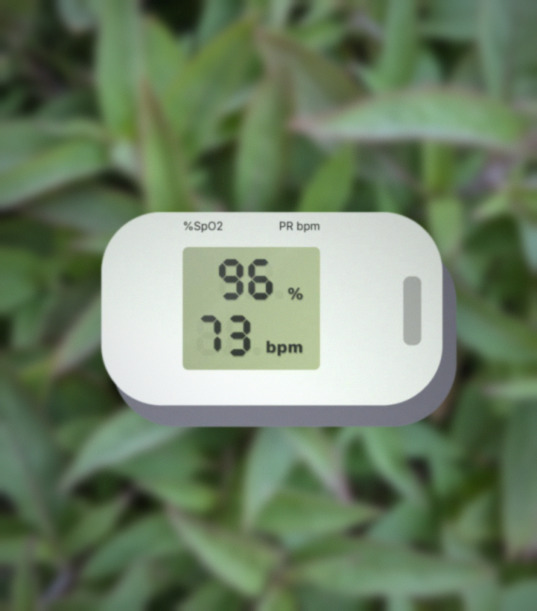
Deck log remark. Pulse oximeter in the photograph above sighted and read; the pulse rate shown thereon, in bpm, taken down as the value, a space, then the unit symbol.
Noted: 73 bpm
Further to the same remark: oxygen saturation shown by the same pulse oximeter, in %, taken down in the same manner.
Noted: 96 %
